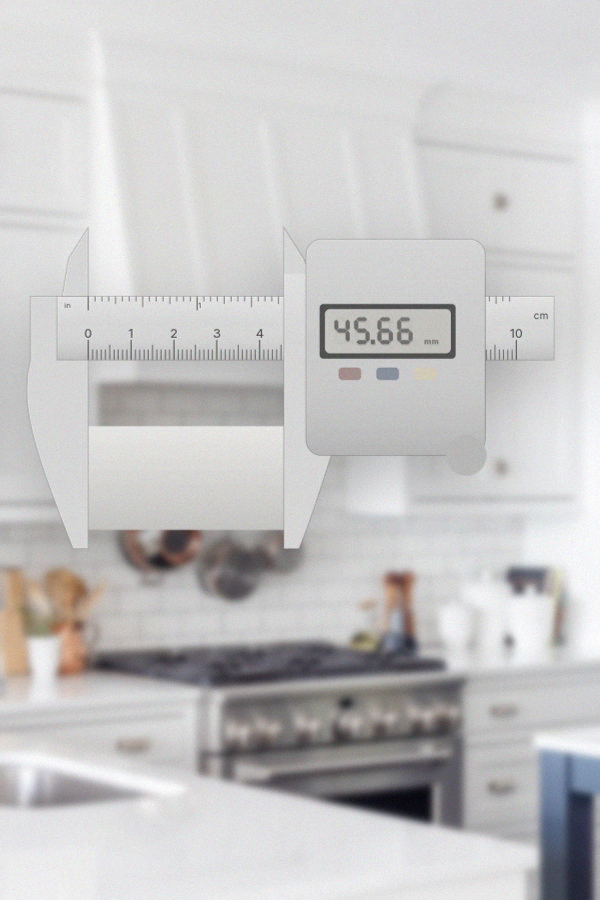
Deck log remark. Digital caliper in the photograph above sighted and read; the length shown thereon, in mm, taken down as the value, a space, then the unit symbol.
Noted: 45.66 mm
